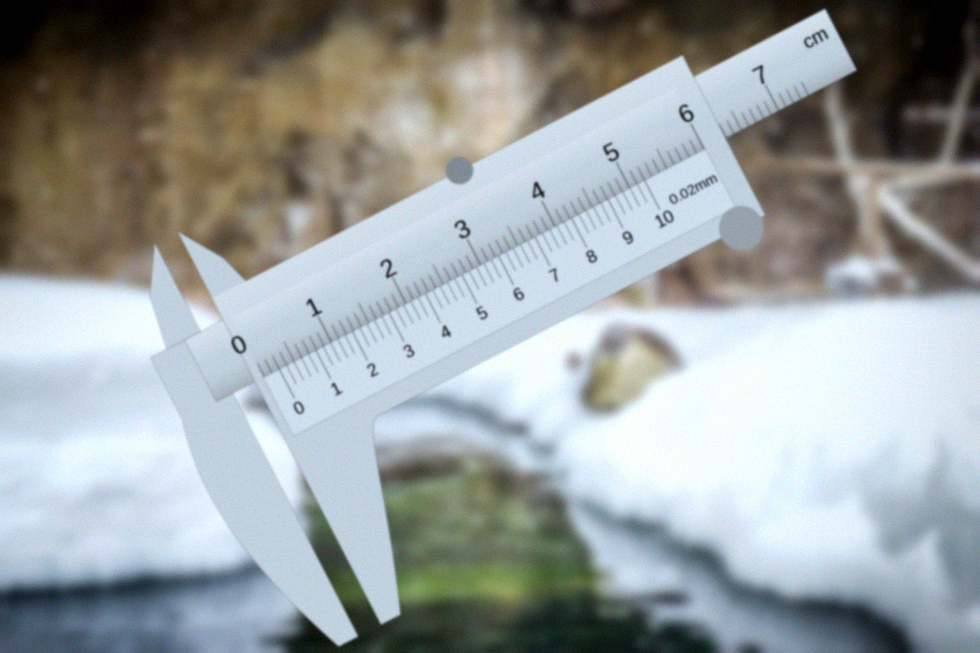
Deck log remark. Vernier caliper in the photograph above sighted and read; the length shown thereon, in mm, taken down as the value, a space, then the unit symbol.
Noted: 3.0 mm
